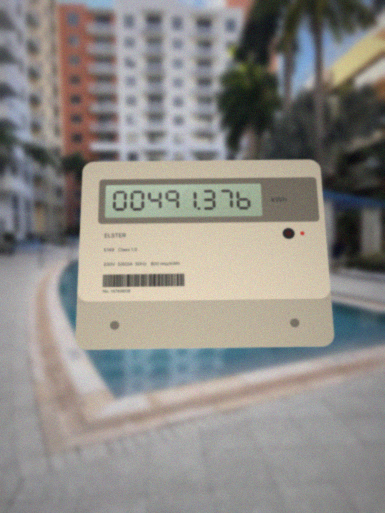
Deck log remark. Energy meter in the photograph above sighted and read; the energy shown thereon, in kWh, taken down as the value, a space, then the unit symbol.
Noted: 491.376 kWh
